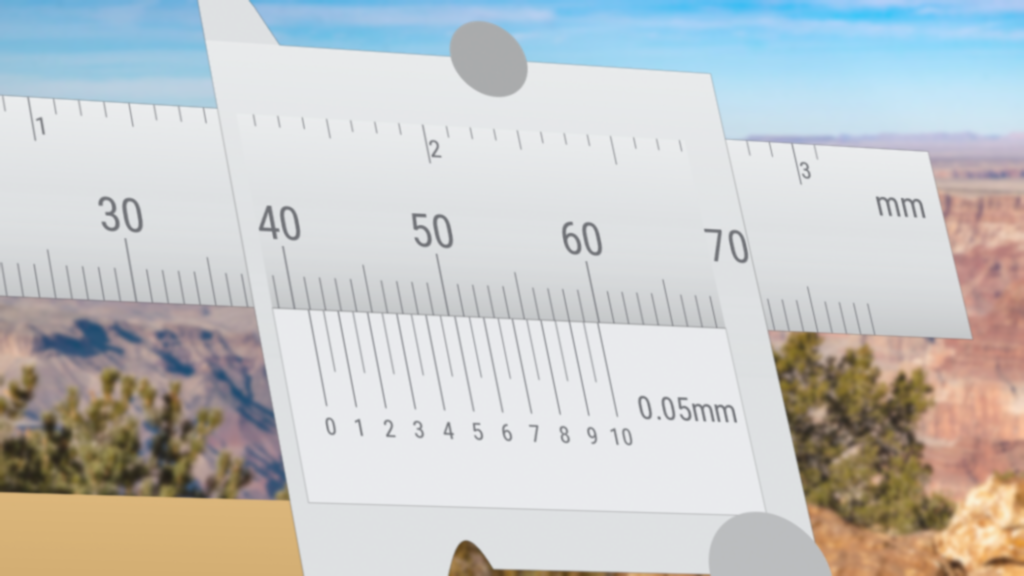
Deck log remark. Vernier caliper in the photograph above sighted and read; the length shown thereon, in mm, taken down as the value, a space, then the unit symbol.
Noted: 40.9 mm
